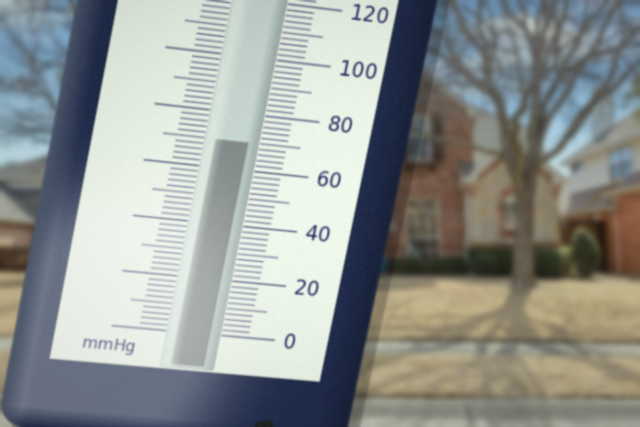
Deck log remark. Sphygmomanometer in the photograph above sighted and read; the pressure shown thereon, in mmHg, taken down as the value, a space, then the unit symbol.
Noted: 70 mmHg
